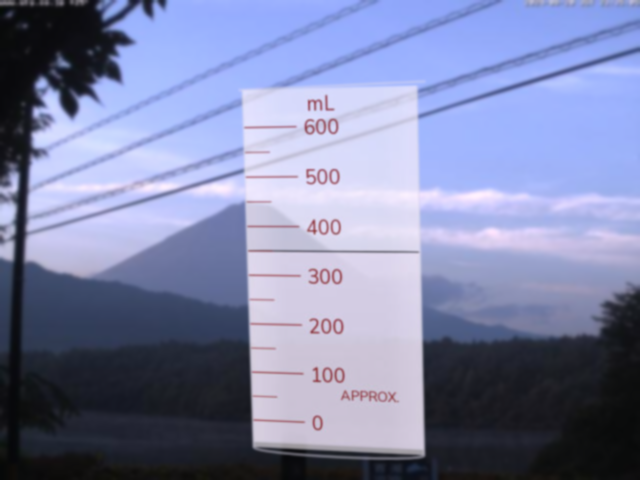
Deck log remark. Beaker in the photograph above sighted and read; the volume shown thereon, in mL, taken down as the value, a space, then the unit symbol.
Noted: 350 mL
